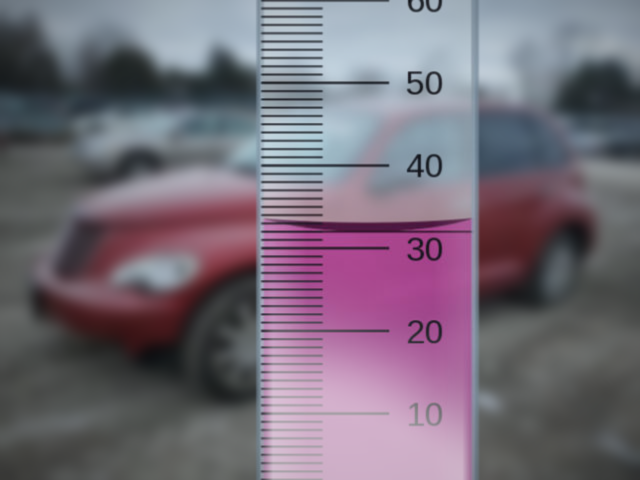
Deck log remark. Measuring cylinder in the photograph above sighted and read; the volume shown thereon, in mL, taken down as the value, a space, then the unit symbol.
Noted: 32 mL
